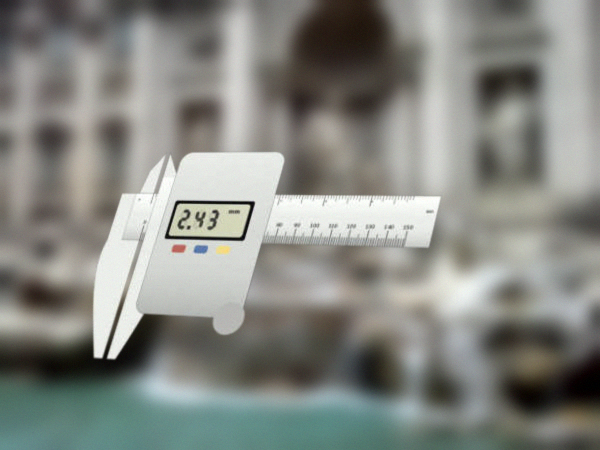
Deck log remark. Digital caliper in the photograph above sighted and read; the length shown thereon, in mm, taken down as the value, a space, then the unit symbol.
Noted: 2.43 mm
